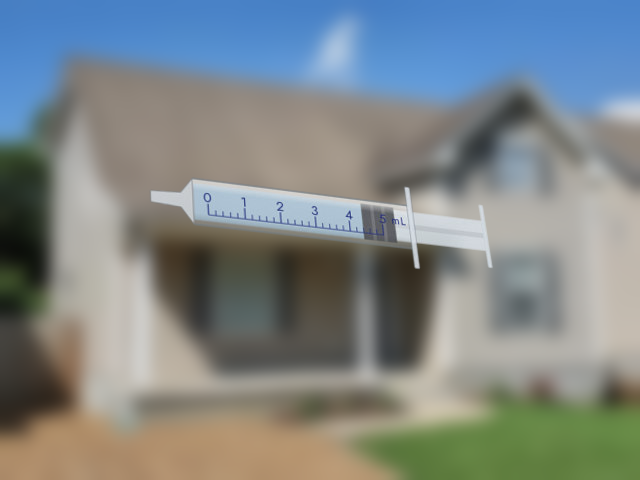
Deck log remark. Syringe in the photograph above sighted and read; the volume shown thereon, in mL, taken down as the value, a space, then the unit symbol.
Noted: 4.4 mL
